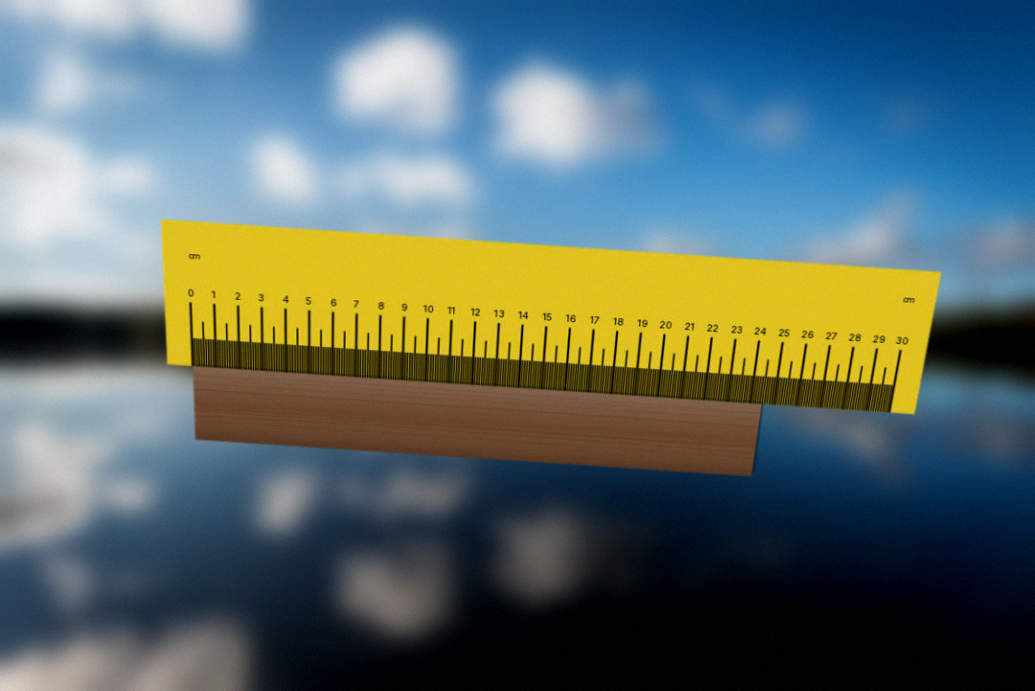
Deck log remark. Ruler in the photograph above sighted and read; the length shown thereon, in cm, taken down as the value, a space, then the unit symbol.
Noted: 24.5 cm
